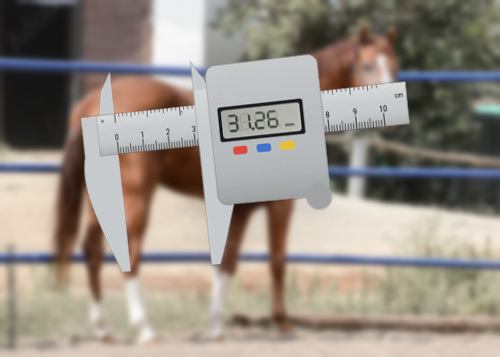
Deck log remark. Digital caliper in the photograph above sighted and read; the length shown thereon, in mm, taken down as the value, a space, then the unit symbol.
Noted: 31.26 mm
